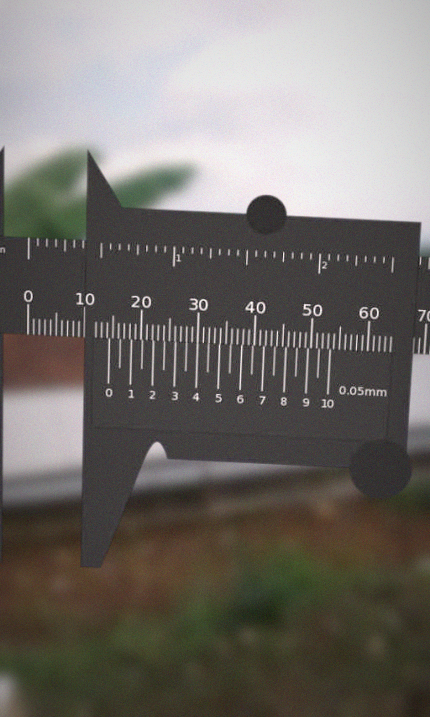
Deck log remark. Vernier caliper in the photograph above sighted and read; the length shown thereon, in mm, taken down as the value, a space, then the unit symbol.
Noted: 14.4 mm
